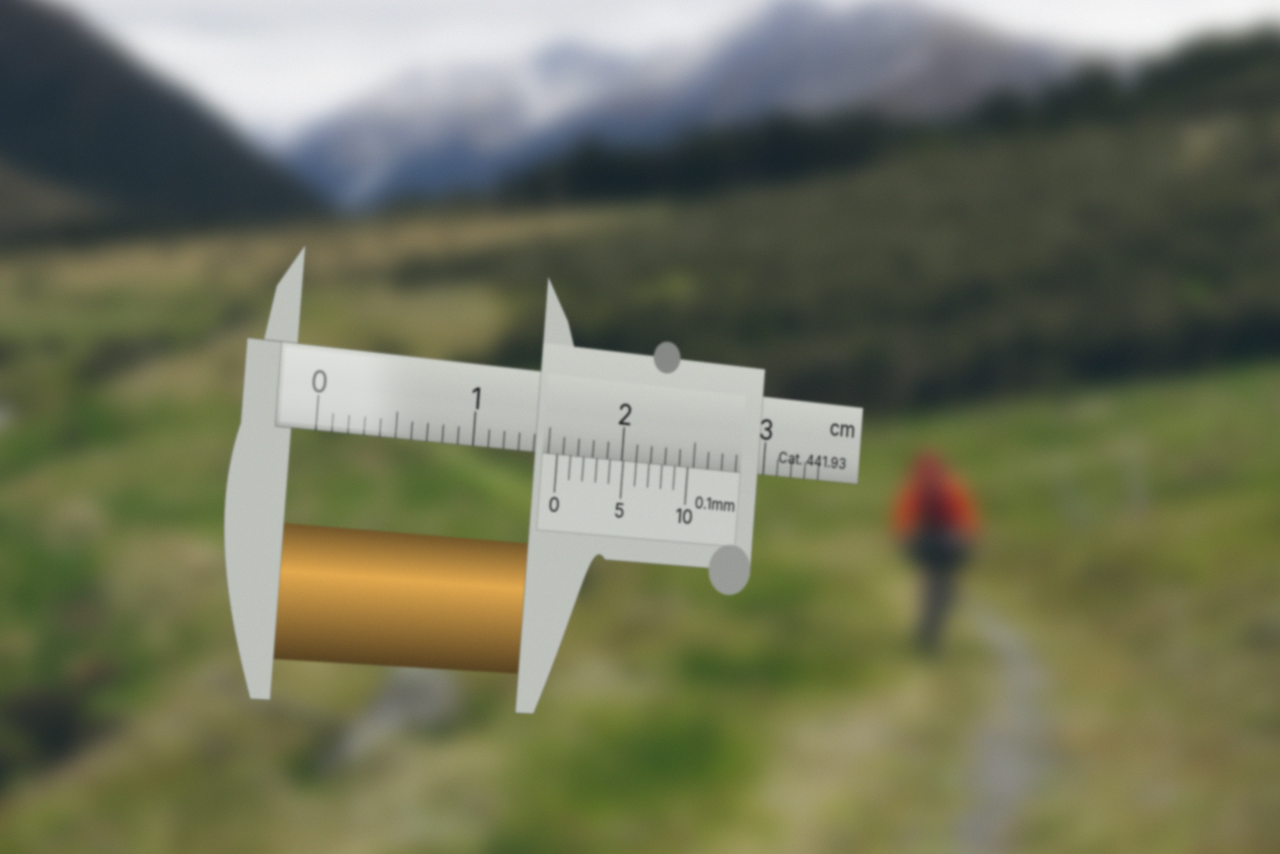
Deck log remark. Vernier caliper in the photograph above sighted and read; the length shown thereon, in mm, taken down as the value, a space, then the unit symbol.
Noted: 15.6 mm
